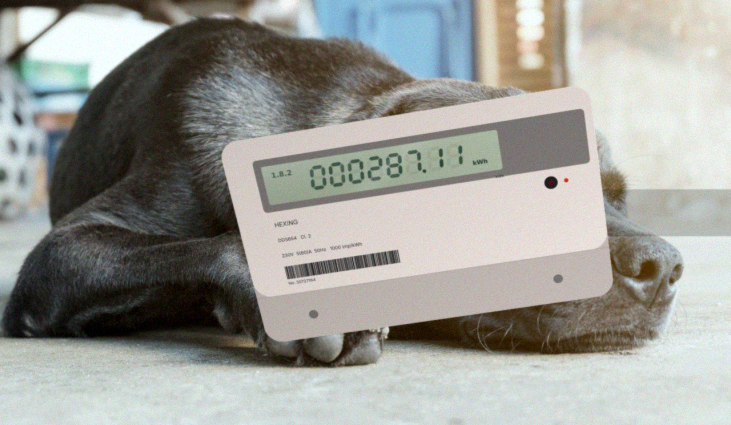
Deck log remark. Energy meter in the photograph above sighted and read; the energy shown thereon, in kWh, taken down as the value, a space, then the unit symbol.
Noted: 287.11 kWh
